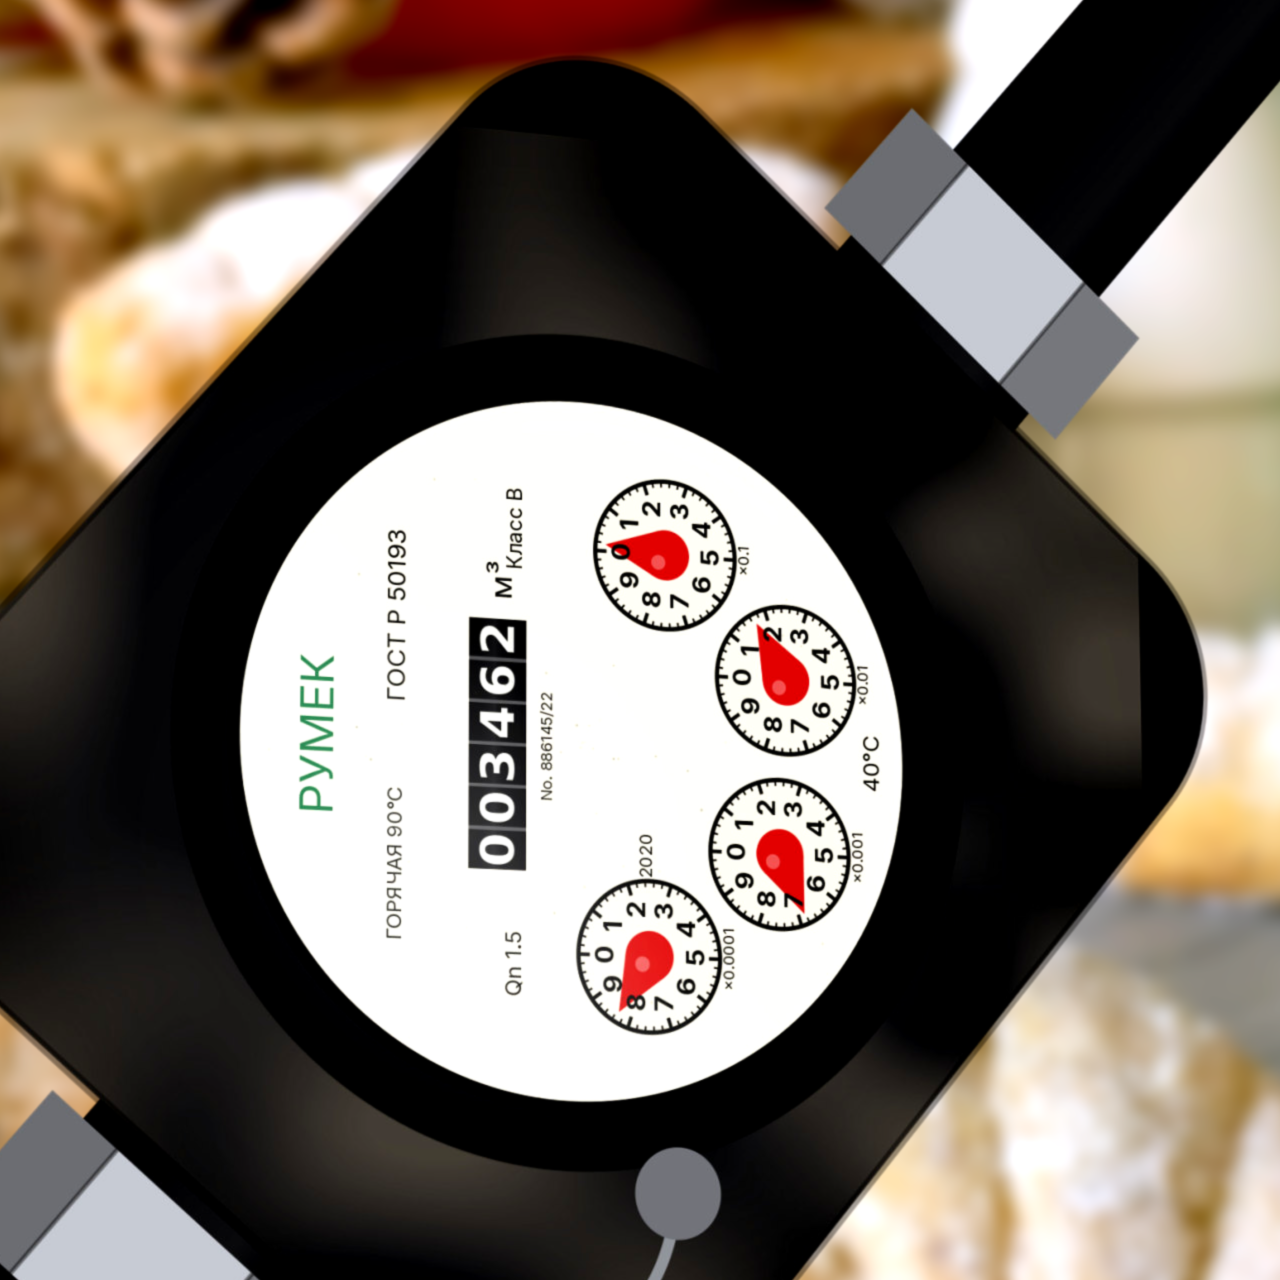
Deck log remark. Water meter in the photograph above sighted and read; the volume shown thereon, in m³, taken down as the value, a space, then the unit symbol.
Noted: 3462.0168 m³
